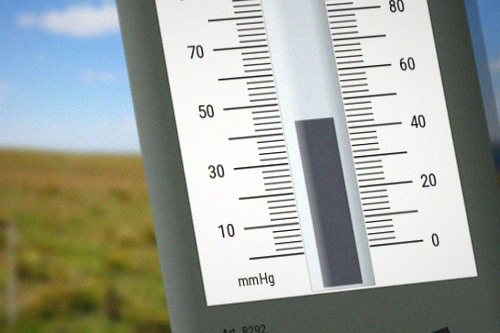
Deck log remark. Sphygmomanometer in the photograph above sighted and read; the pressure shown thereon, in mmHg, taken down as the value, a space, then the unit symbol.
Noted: 44 mmHg
